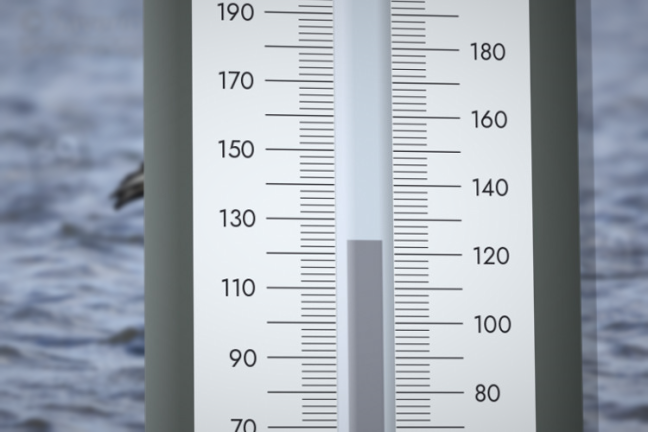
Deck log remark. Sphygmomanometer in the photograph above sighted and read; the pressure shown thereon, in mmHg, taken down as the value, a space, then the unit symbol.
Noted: 124 mmHg
